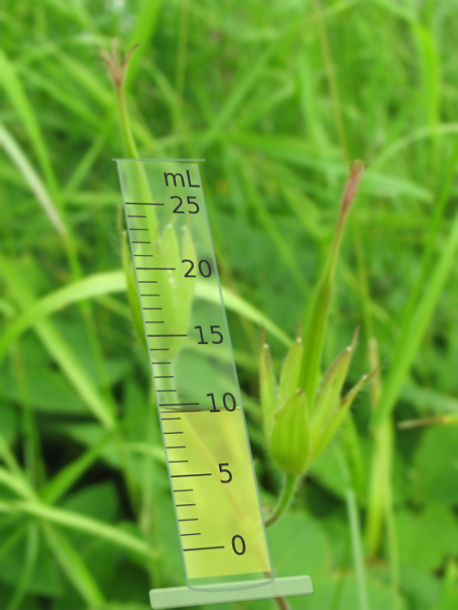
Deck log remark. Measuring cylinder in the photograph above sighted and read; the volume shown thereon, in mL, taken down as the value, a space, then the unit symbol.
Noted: 9.5 mL
